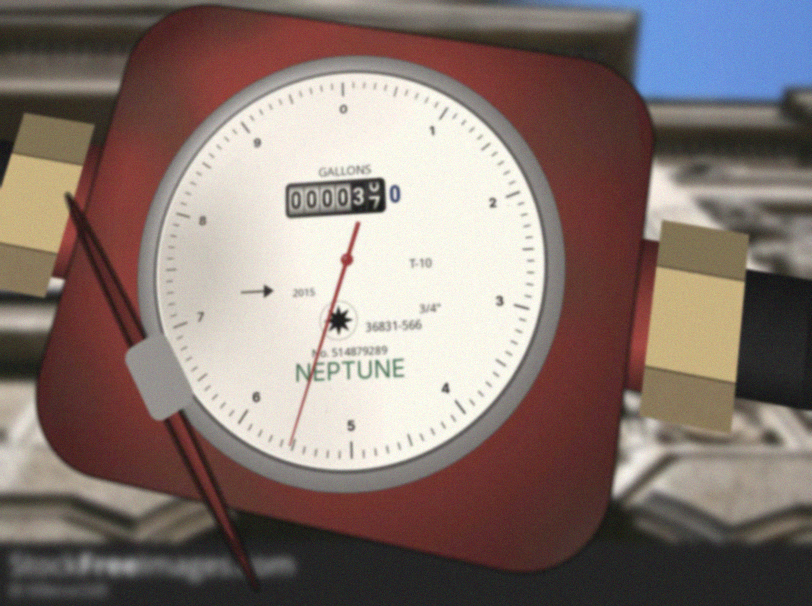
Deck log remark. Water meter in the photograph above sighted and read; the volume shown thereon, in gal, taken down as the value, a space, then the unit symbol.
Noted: 365.5 gal
